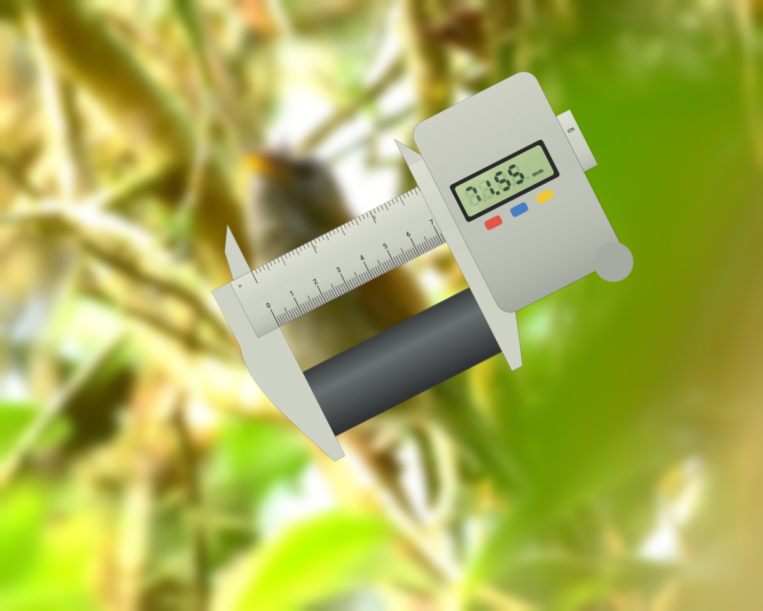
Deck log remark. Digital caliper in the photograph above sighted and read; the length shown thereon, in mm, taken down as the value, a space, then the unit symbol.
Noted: 71.55 mm
